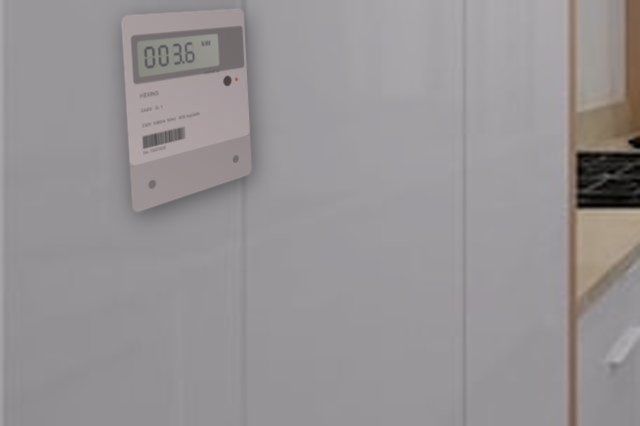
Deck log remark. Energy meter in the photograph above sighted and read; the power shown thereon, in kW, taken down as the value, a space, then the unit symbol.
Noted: 3.6 kW
